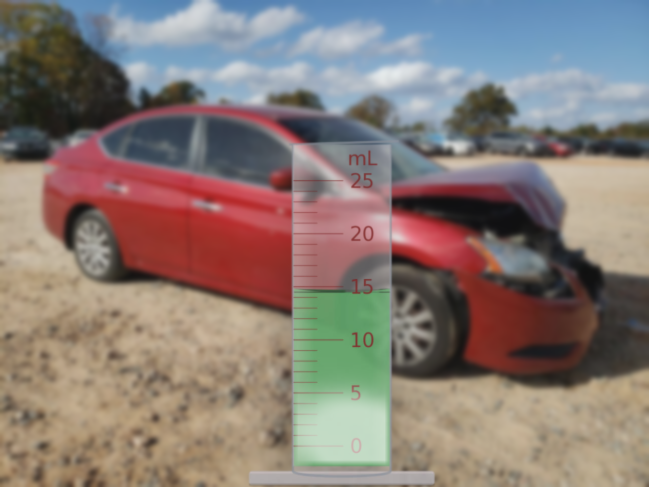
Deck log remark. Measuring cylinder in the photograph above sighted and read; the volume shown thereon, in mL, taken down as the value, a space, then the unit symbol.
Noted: 14.5 mL
